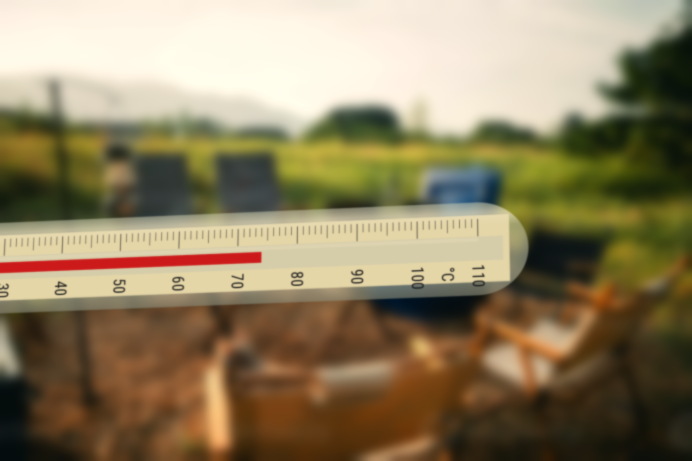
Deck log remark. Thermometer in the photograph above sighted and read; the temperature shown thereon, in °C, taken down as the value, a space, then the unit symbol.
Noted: 74 °C
